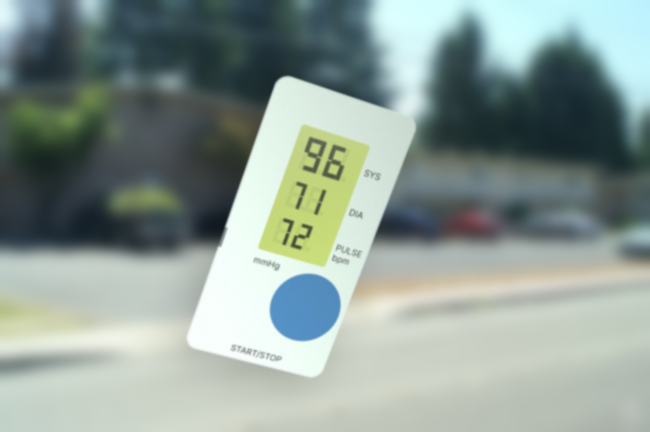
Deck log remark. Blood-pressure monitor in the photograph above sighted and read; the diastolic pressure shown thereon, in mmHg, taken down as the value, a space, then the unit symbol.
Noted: 71 mmHg
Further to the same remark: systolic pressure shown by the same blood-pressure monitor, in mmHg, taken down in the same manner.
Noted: 96 mmHg
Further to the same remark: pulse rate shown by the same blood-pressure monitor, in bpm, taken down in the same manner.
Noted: 72 bpm
